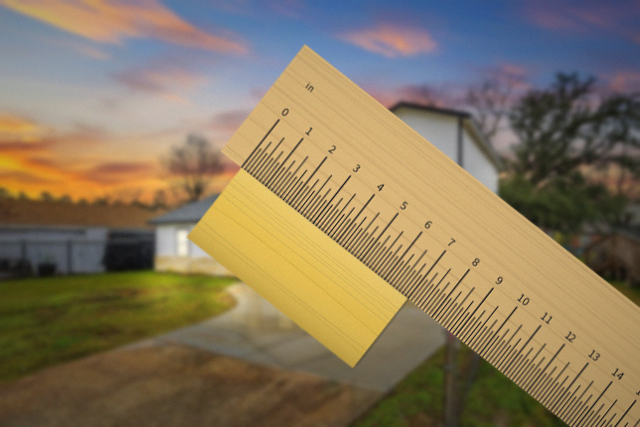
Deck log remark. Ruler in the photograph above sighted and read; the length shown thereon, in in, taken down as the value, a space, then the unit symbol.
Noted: 7 in
